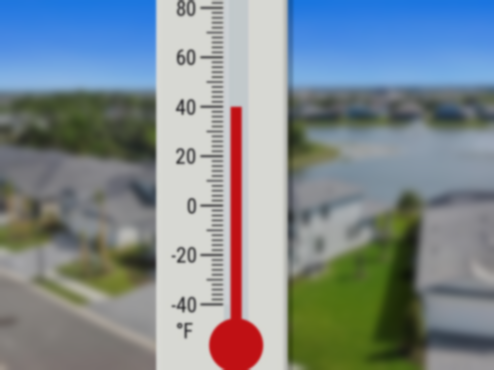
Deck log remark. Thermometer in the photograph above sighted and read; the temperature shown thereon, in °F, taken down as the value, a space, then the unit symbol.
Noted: 40 °F
